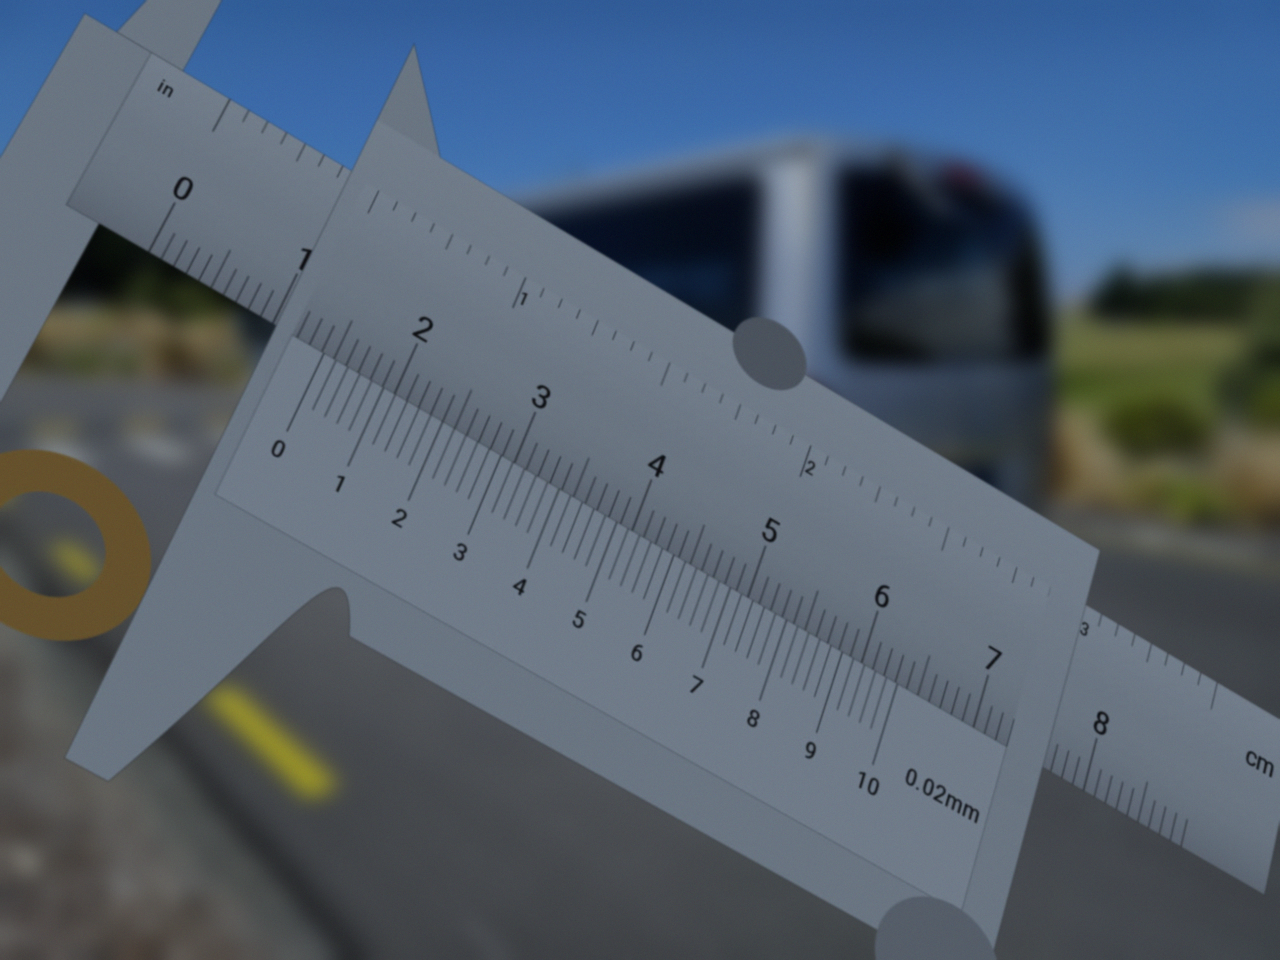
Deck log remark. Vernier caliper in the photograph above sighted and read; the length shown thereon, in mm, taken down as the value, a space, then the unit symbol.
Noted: 14.2 mm
